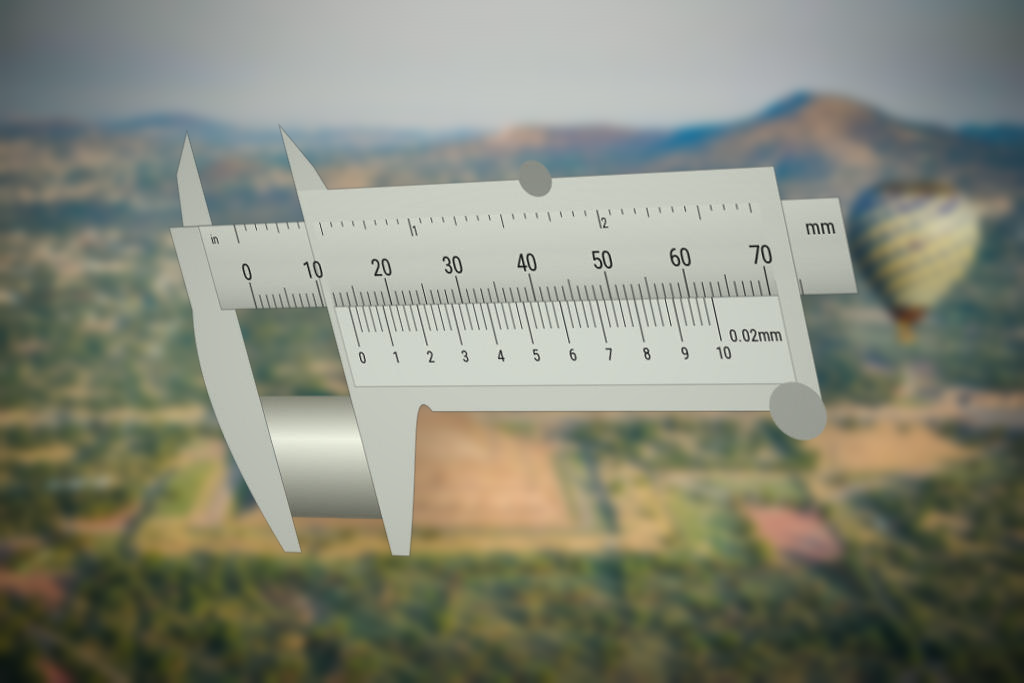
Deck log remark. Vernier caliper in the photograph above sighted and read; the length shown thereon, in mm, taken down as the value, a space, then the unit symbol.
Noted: 13.8 mm
